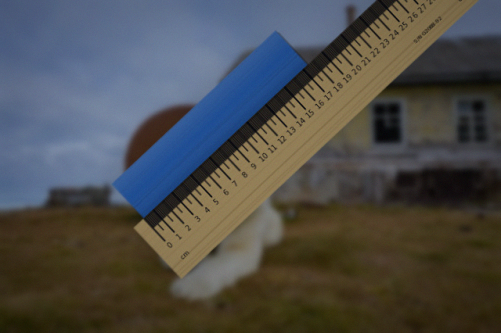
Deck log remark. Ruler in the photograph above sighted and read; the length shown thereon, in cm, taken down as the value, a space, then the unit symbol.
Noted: 17.5 cm
